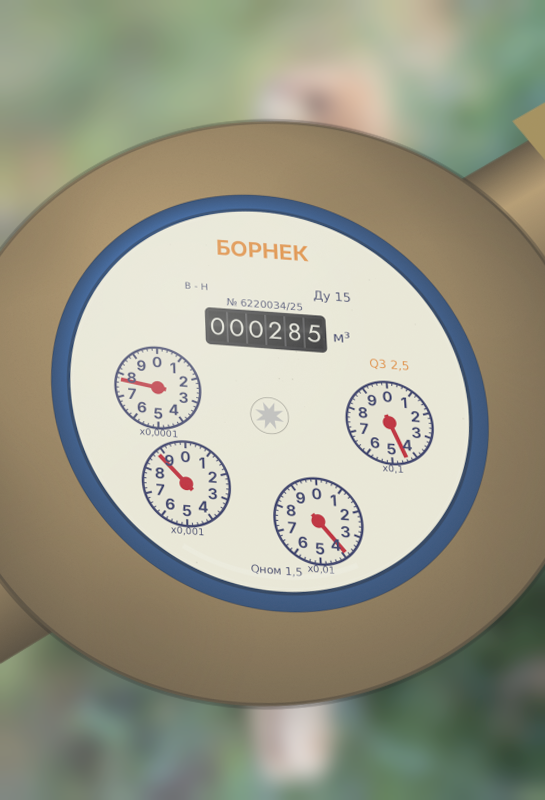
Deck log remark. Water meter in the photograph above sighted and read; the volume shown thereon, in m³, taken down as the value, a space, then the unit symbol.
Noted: 285.4387 m³
